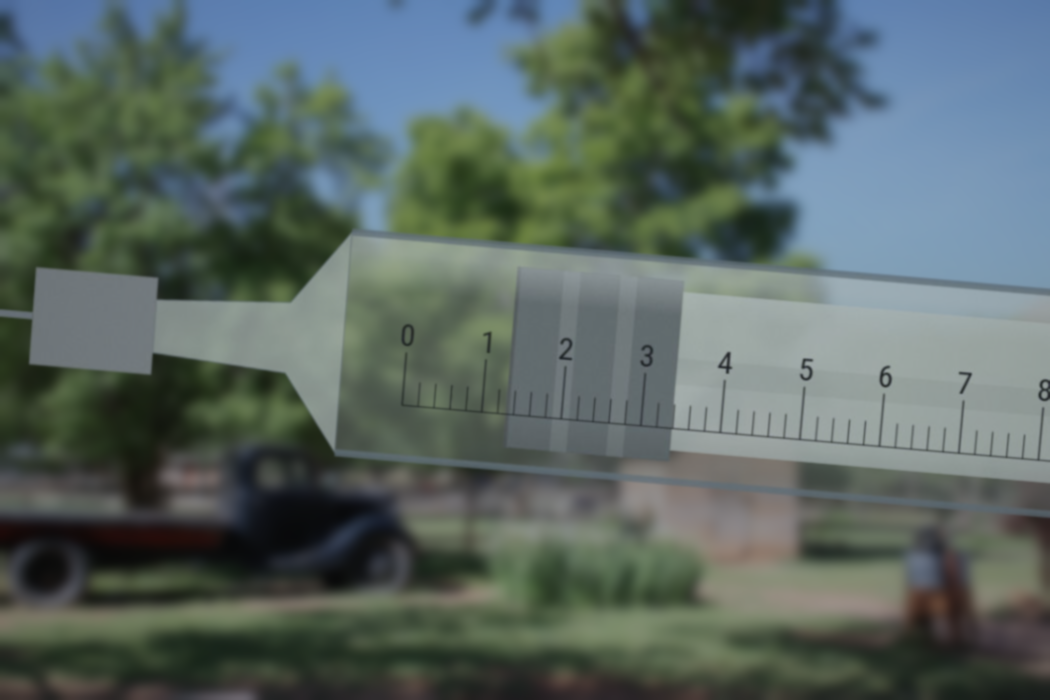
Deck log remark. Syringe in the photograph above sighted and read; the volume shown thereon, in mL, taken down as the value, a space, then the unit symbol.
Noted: 1.3 mL
